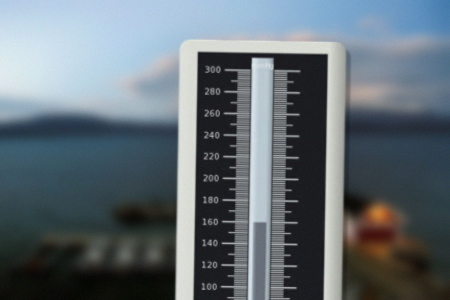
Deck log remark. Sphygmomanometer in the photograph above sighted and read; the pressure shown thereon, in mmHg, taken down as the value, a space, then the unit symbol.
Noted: 160 mmHg
